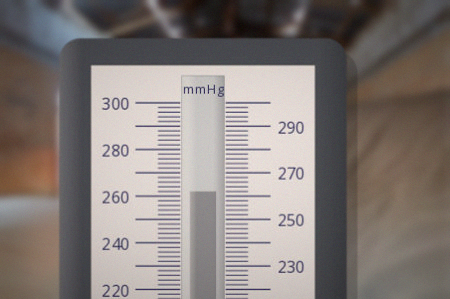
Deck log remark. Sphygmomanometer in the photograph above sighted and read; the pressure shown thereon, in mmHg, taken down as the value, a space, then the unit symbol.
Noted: 262 mmHg
